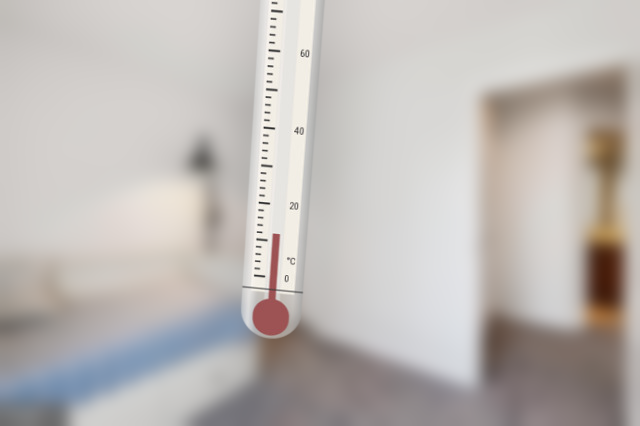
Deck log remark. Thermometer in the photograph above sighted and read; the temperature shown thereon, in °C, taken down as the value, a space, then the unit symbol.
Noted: 12 °C
